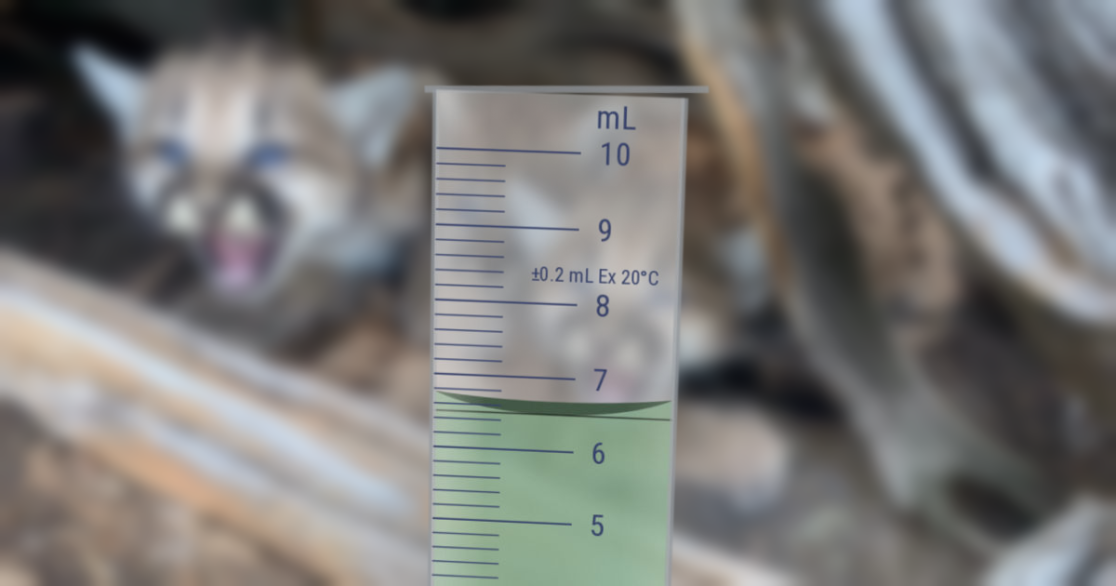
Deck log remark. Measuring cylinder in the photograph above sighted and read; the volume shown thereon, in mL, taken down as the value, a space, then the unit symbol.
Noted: 6.5 mL
